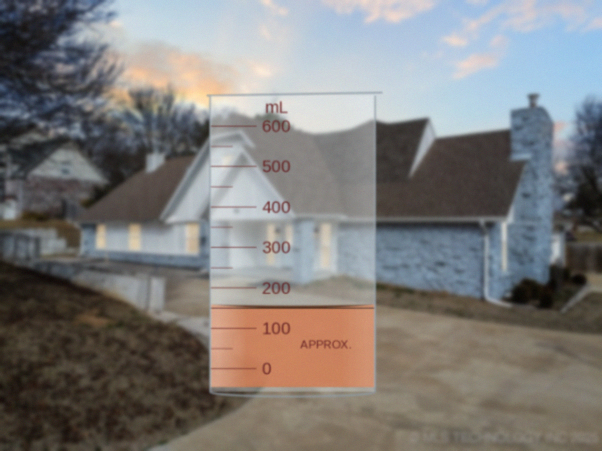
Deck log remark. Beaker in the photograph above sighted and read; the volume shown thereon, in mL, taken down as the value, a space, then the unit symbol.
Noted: 150 mL
